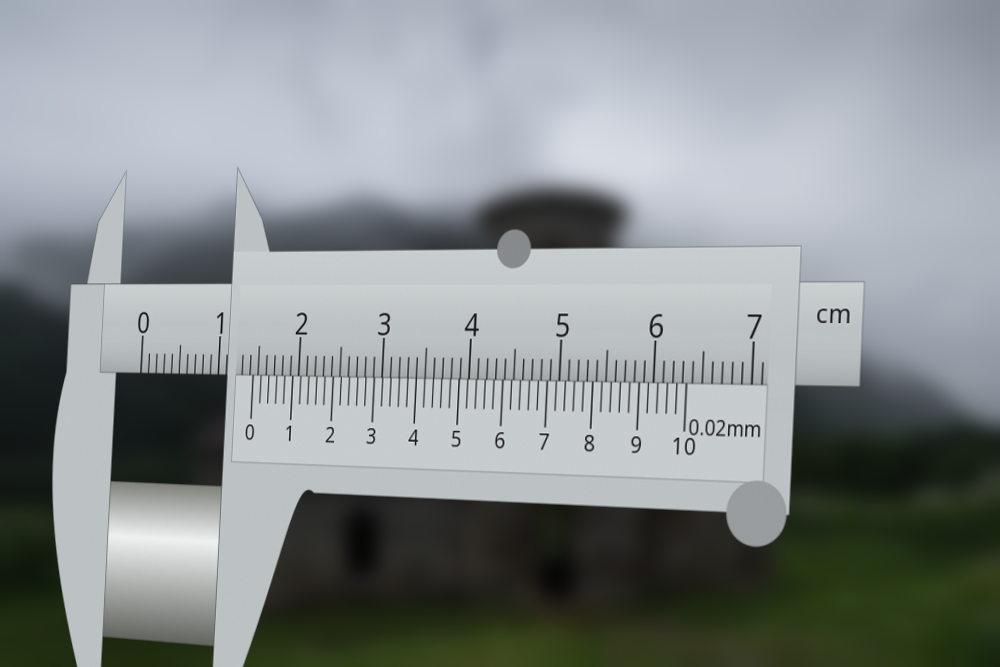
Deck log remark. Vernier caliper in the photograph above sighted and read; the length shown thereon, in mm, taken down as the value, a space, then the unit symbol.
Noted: 14.4 mm
